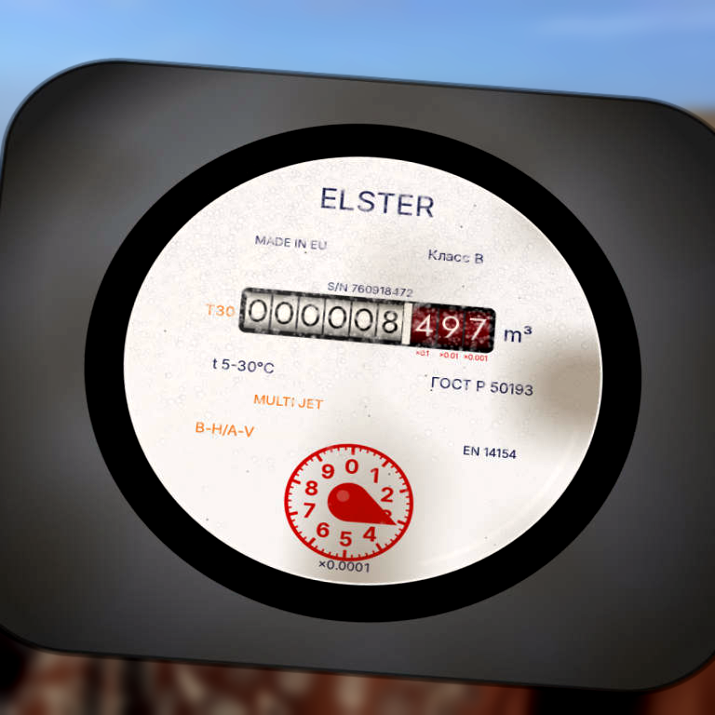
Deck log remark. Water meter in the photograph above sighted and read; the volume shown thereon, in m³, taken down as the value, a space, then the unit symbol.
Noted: 8.4973 m³
